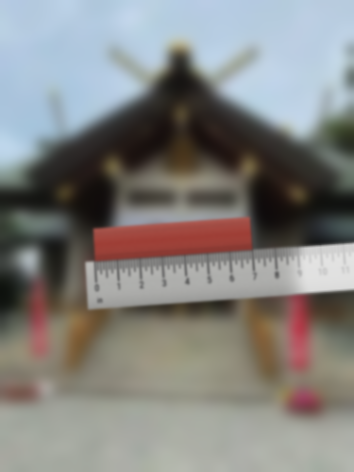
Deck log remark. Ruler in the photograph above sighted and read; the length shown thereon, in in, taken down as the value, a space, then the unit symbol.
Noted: 7 in
